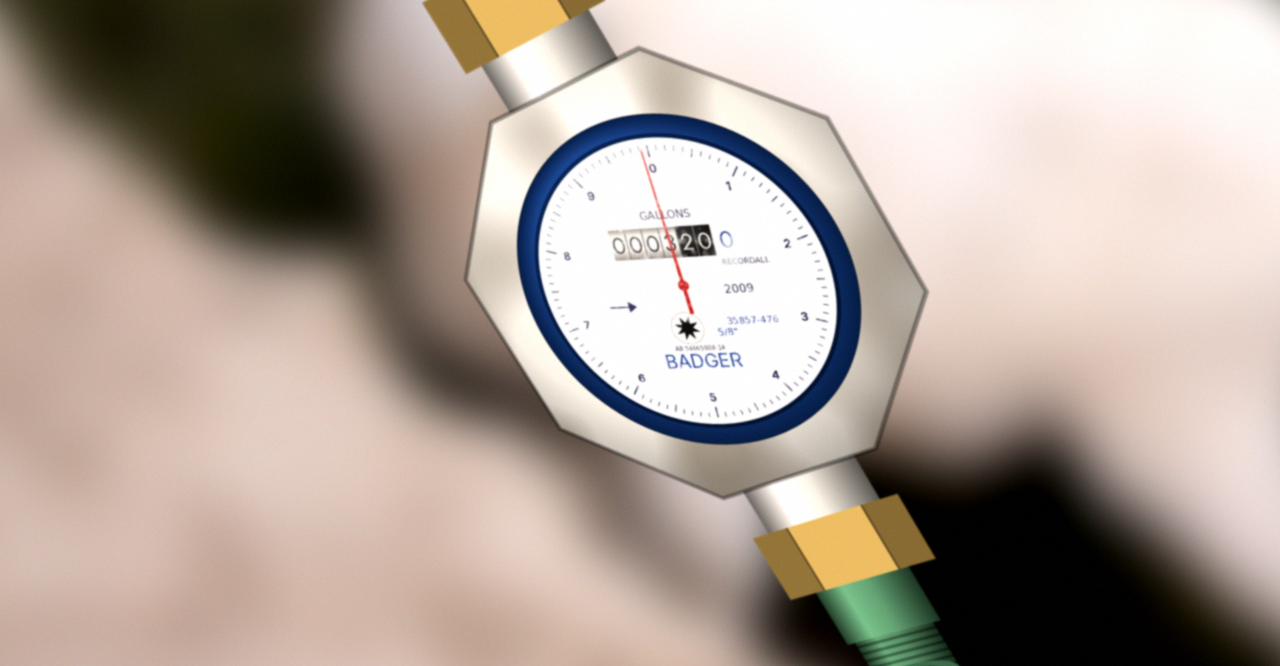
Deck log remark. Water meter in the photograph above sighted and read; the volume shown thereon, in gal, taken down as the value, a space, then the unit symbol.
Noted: 3199.9 gal
